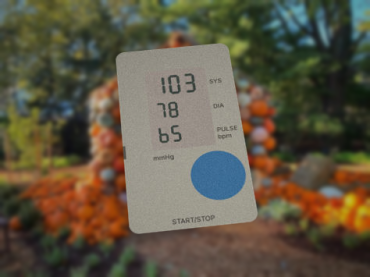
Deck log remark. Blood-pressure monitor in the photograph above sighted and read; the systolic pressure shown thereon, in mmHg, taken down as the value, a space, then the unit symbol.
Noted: 103 mmHg
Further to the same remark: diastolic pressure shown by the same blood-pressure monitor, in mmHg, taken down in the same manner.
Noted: 78 mmHg
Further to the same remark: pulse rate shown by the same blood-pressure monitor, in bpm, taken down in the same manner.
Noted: 65 bpm
